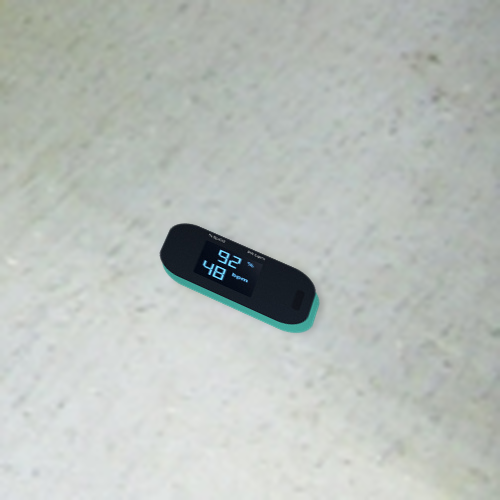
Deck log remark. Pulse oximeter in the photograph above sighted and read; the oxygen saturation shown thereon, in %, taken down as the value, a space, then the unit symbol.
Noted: 92 %
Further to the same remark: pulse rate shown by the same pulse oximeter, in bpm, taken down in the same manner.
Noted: 48 bpm
